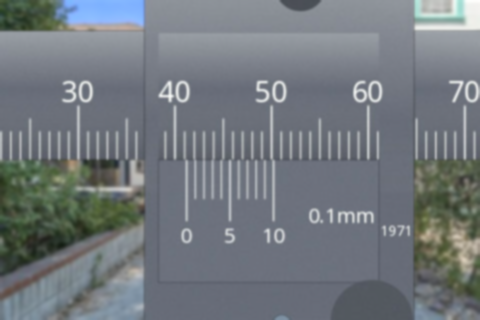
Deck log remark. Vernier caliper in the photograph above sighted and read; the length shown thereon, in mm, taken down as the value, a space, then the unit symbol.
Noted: 41.2 mm
